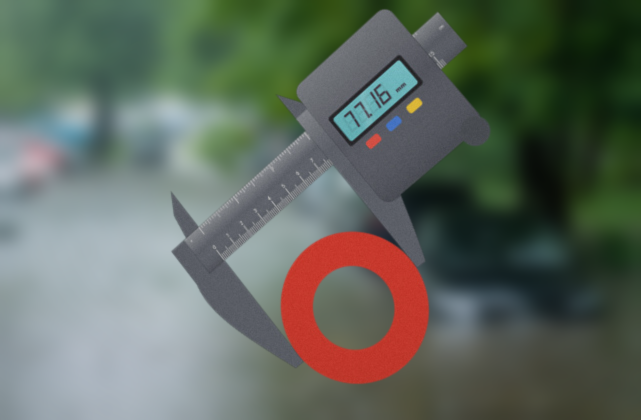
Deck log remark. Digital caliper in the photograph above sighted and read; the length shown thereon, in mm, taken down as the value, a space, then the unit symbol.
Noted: 77.16 mm
